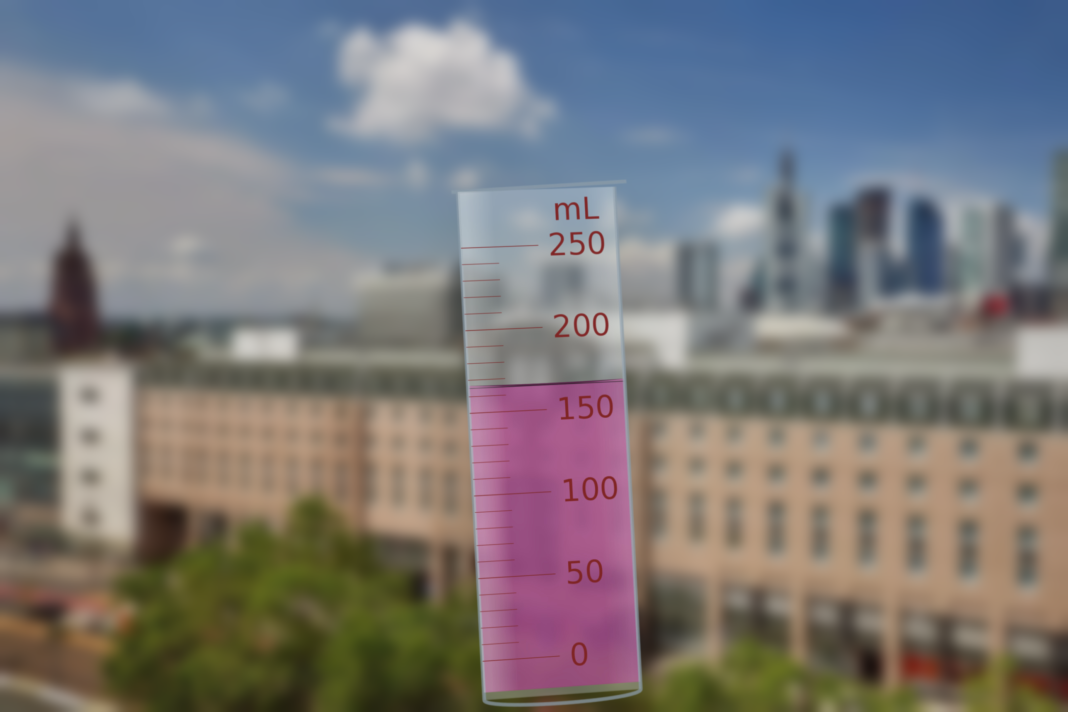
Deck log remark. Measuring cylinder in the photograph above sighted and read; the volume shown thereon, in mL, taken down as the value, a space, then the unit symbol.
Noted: 165 mL
